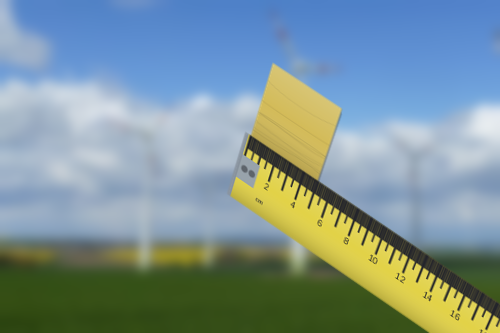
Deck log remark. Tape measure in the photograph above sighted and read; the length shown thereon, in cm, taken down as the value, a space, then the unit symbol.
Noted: 5 cm
